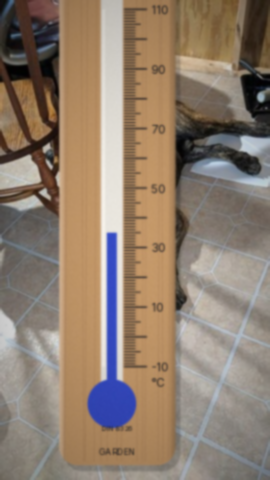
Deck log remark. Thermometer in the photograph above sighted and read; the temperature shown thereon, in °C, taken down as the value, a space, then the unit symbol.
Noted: 35 °C
